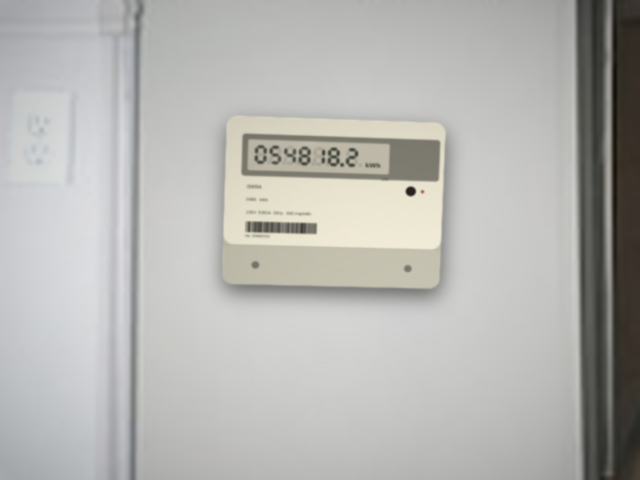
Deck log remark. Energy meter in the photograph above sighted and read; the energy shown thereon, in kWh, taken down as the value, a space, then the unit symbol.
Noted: 54818.2 kWh
